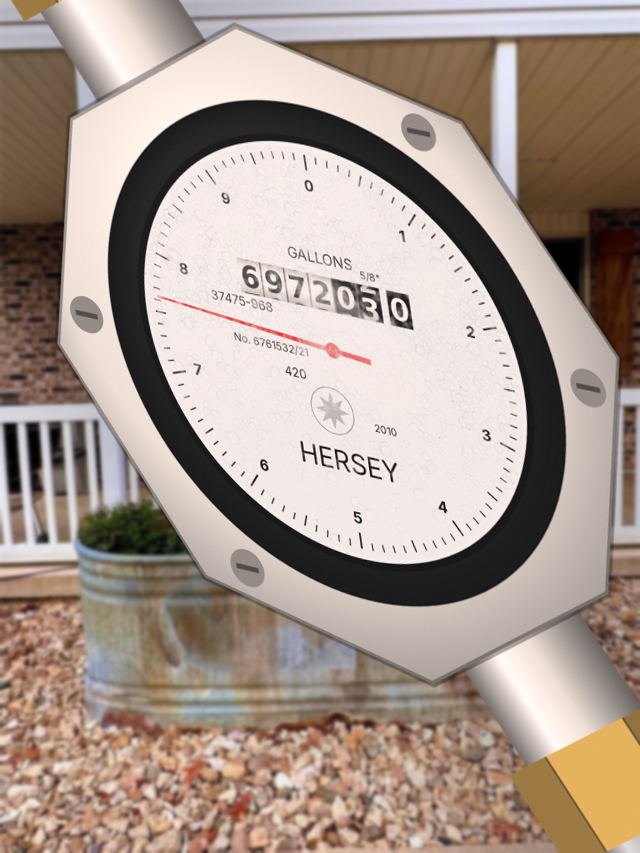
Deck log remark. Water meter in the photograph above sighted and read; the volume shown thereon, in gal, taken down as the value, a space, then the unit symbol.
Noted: 6972027.6 gal
